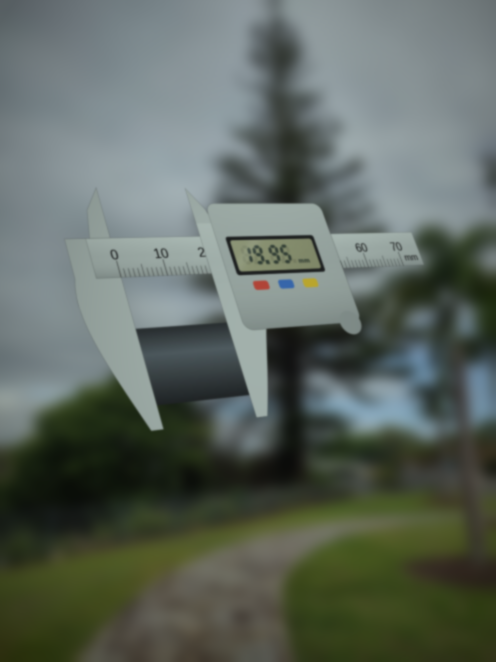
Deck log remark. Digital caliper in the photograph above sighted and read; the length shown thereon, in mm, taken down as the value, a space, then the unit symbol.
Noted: 19.95 mm
